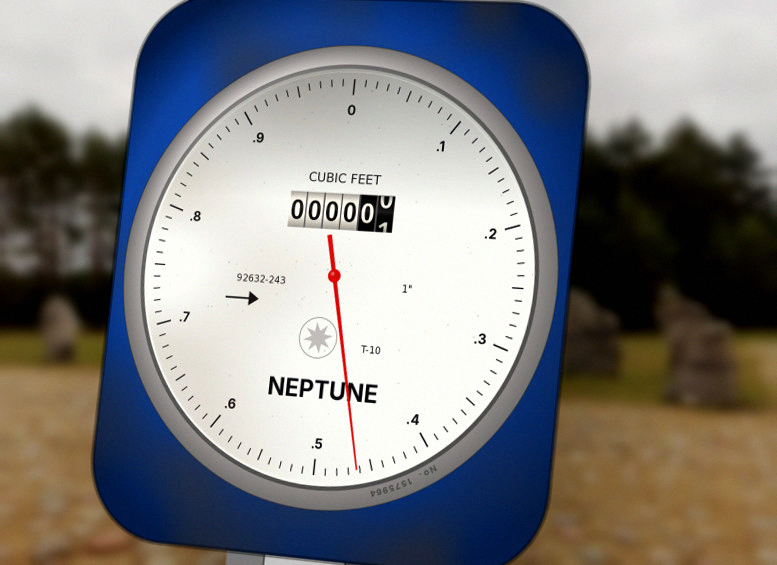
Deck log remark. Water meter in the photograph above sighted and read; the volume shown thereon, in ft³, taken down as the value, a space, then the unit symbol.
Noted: 0.46 ft³
